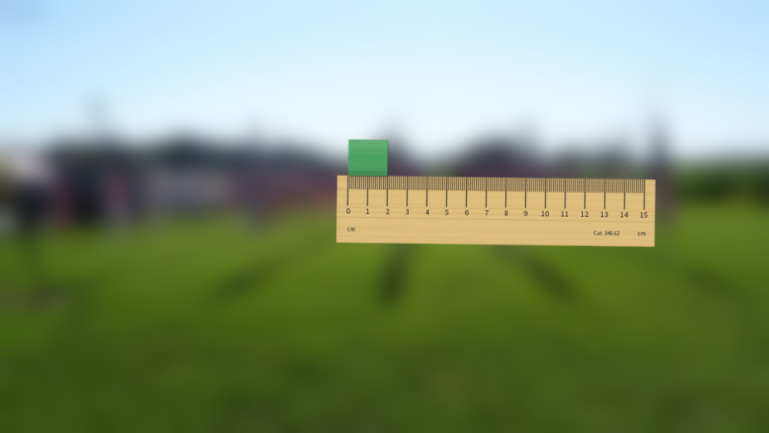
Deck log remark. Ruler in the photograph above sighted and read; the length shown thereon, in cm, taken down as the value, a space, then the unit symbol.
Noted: 2 cm
